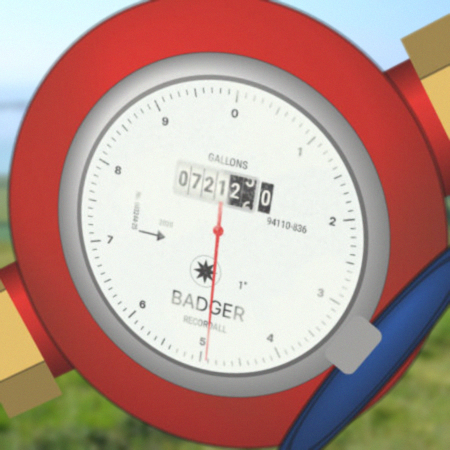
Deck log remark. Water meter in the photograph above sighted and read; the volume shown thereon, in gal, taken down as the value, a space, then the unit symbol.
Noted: 721254.9 gal
